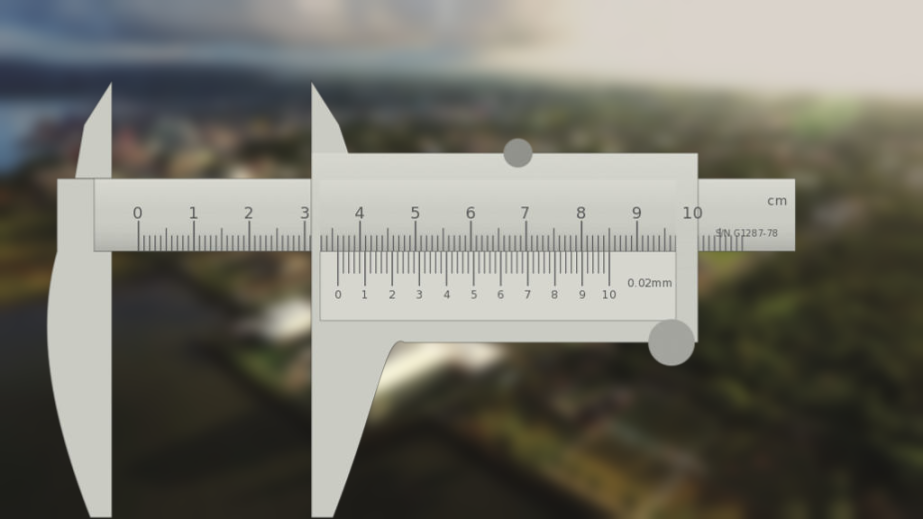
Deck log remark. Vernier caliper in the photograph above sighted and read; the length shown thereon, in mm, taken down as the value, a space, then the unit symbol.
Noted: 36.0 mm
